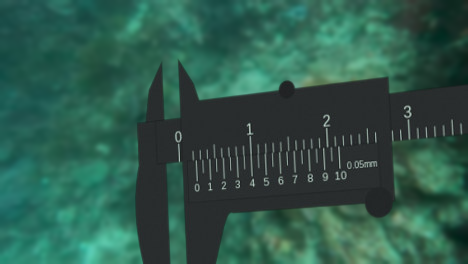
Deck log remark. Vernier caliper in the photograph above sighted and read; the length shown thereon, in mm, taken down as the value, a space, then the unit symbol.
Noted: 2.4 mm
